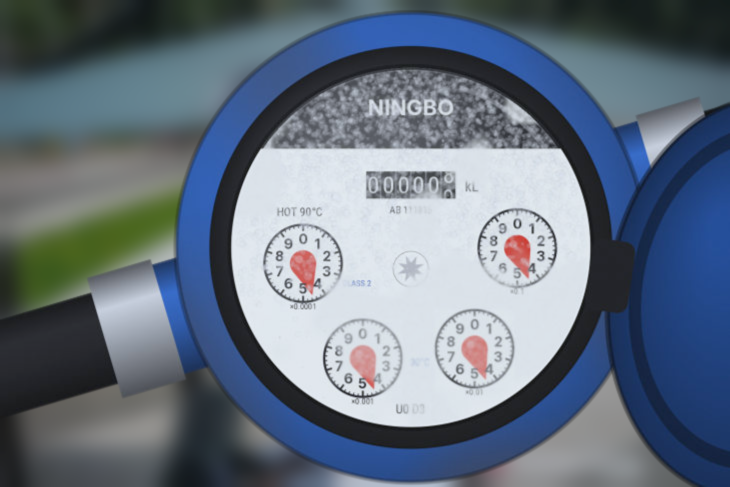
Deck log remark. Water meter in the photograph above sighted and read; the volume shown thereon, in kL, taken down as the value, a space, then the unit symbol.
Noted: 8.4444 kL
